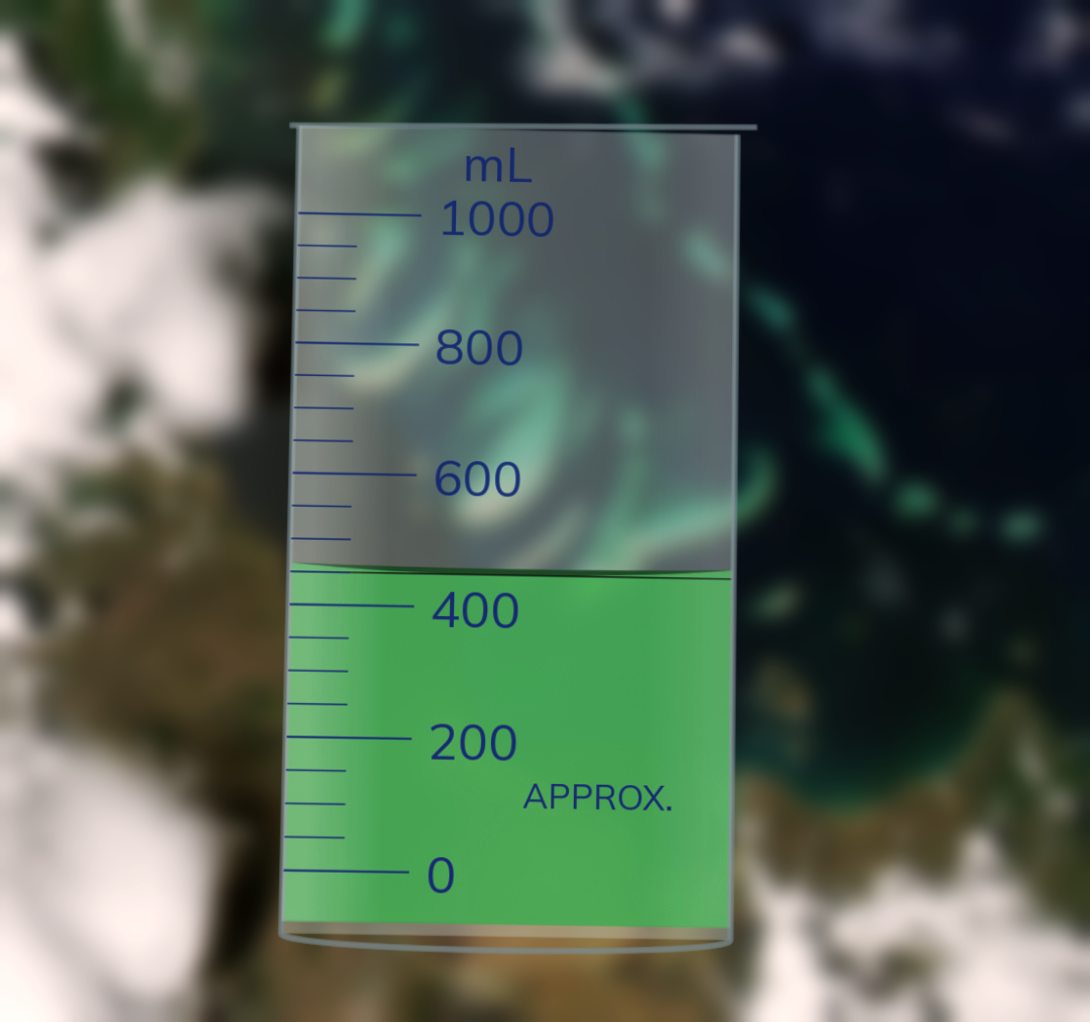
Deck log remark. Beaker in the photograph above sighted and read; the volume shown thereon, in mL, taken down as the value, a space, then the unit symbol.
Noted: 450 mL
